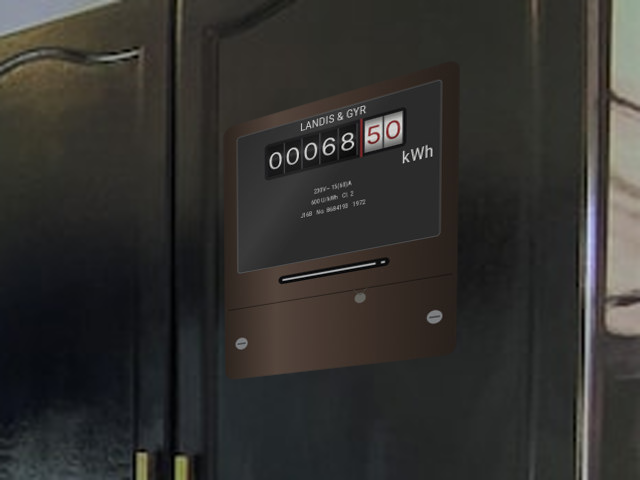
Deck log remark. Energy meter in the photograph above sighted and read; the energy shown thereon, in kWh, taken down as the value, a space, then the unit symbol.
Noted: 68.50 kWh
